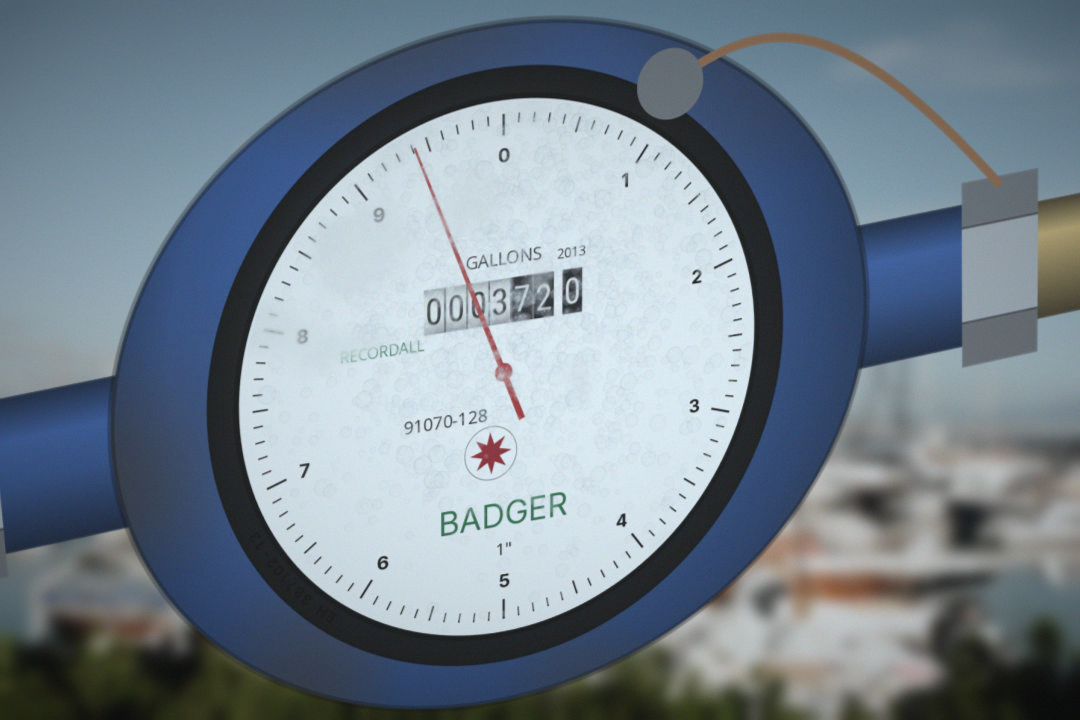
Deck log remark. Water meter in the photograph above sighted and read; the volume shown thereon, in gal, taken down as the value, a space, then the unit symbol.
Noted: 3719.4 gal
